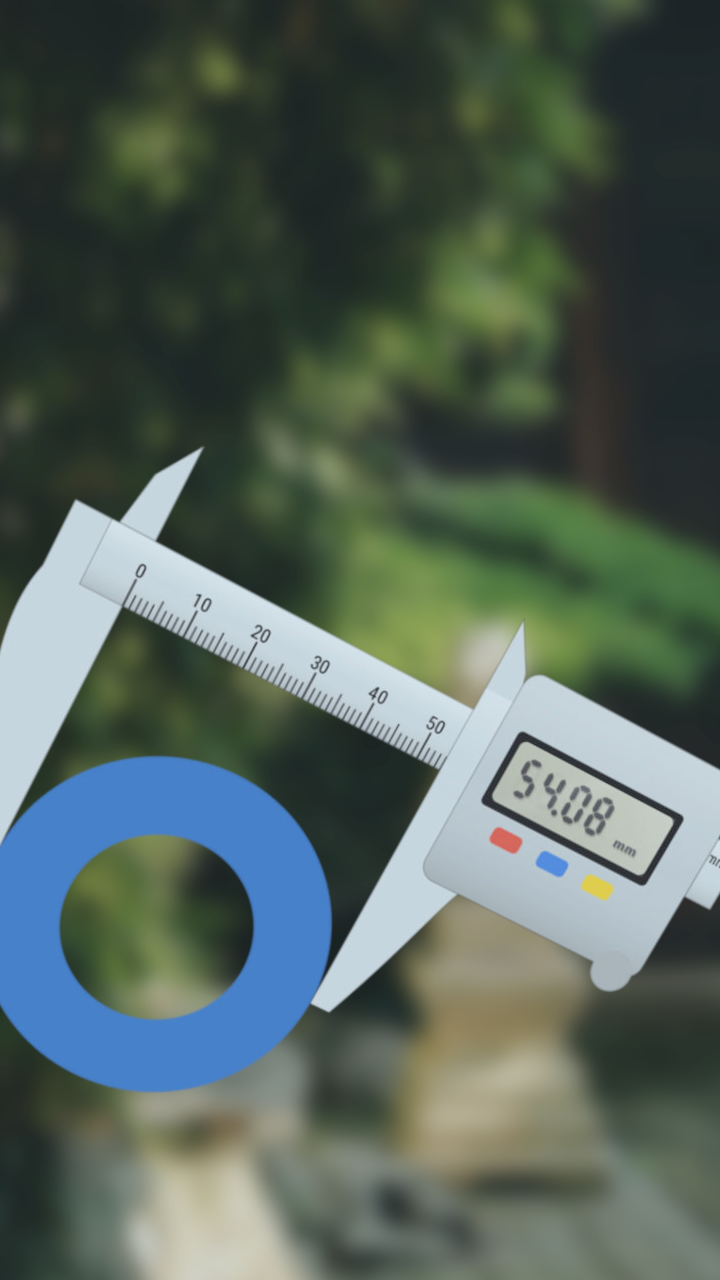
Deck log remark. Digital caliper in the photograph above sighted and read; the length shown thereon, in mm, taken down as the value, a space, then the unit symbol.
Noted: 54.08 mm
